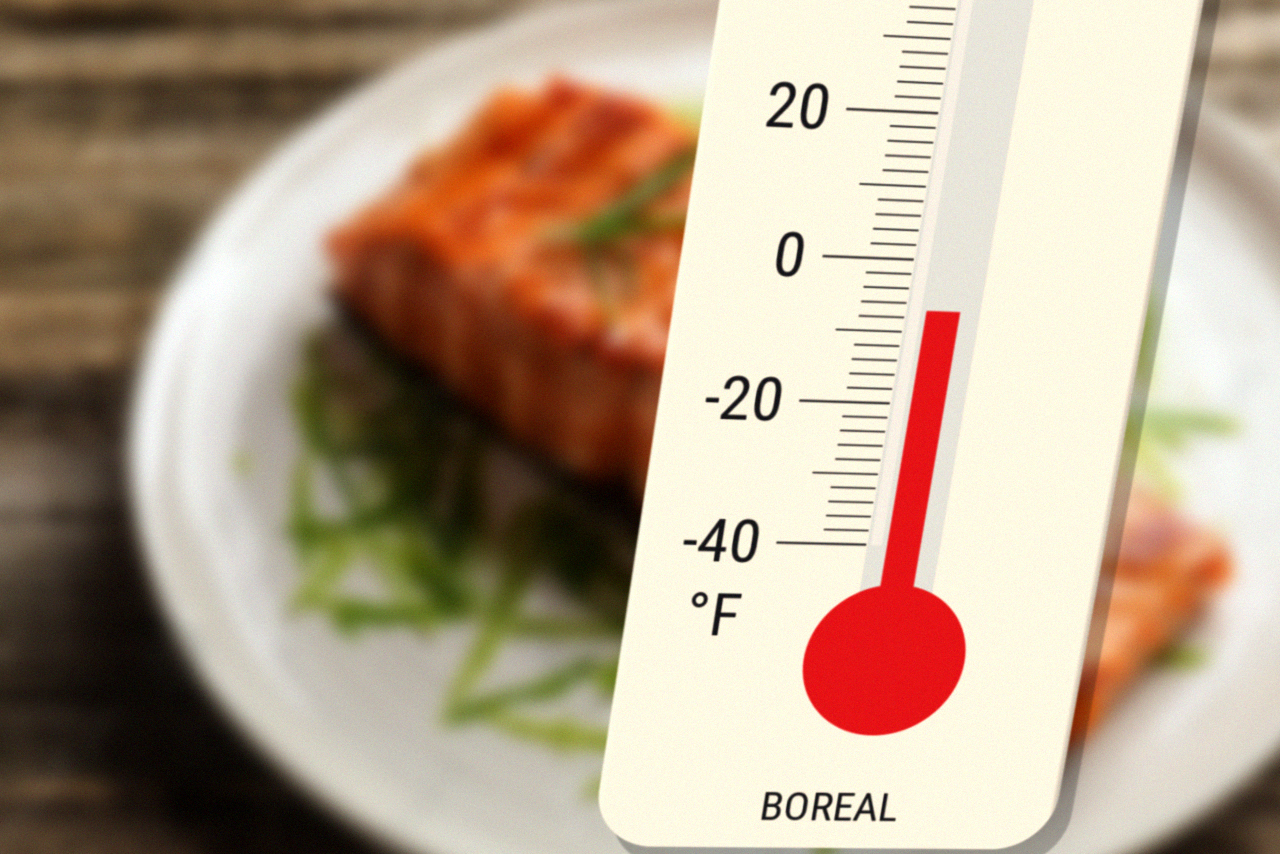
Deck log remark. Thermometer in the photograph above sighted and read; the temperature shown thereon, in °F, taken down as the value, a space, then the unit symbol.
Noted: -7 °F
